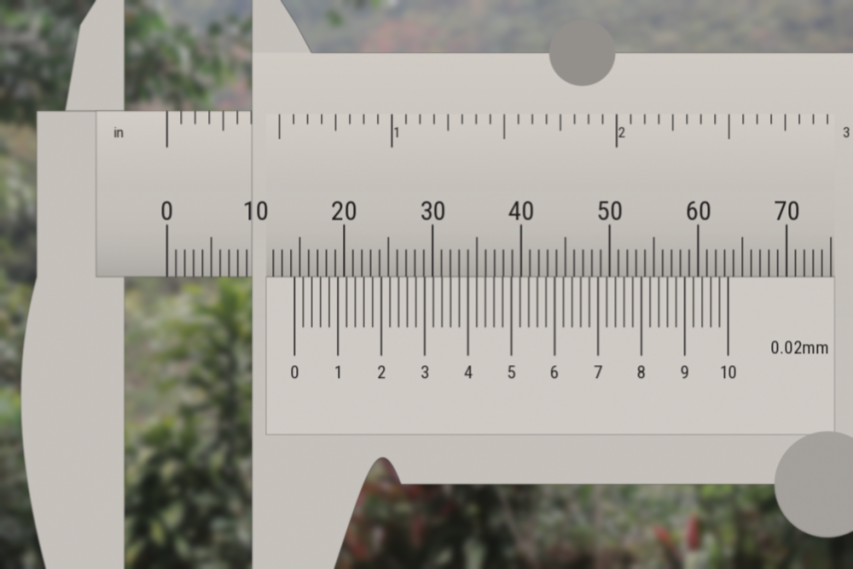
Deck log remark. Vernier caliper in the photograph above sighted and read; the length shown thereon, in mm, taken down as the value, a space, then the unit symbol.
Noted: 14.4 mm
